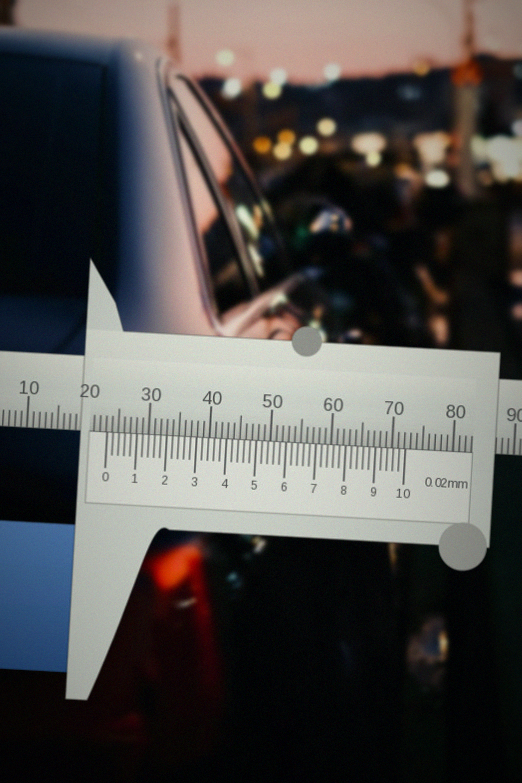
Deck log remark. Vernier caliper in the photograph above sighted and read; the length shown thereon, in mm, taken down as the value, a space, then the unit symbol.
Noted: 23.2 mm
